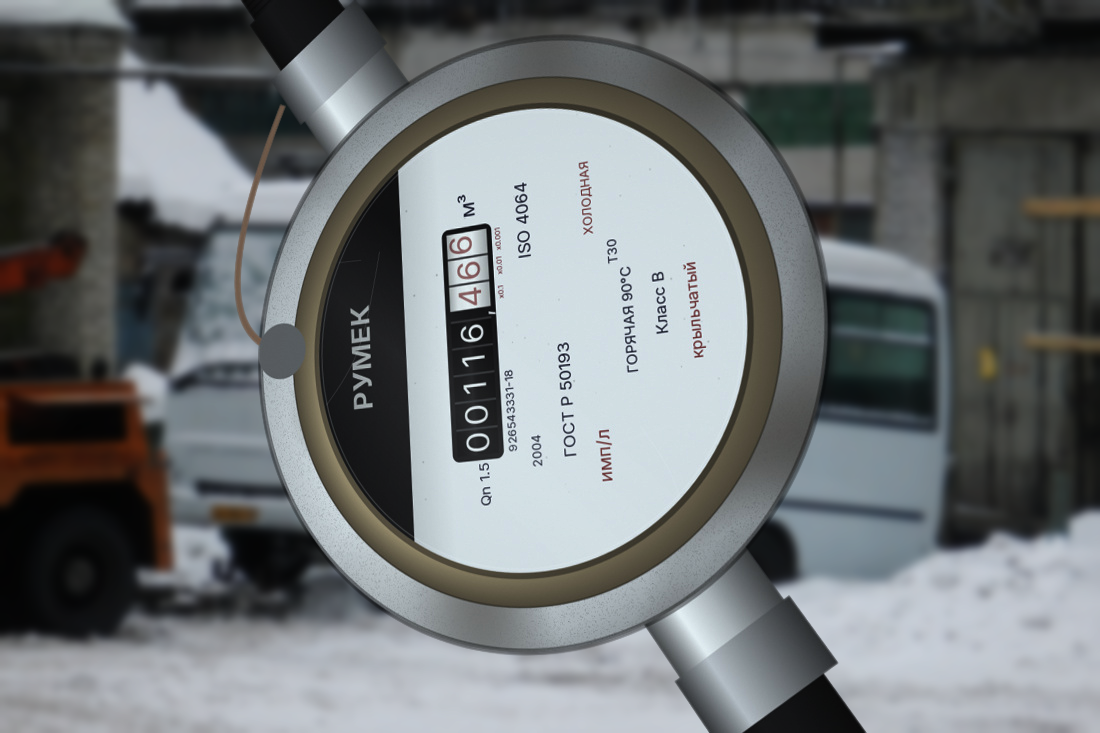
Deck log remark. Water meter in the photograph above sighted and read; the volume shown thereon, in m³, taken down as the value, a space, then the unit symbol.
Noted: 116.466 m³
